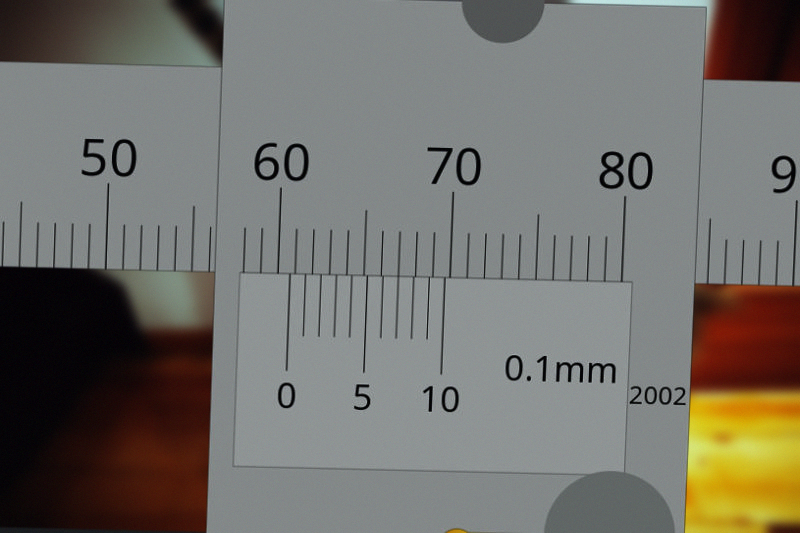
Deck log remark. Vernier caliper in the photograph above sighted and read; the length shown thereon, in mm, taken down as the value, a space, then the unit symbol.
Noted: 60.7 mm
